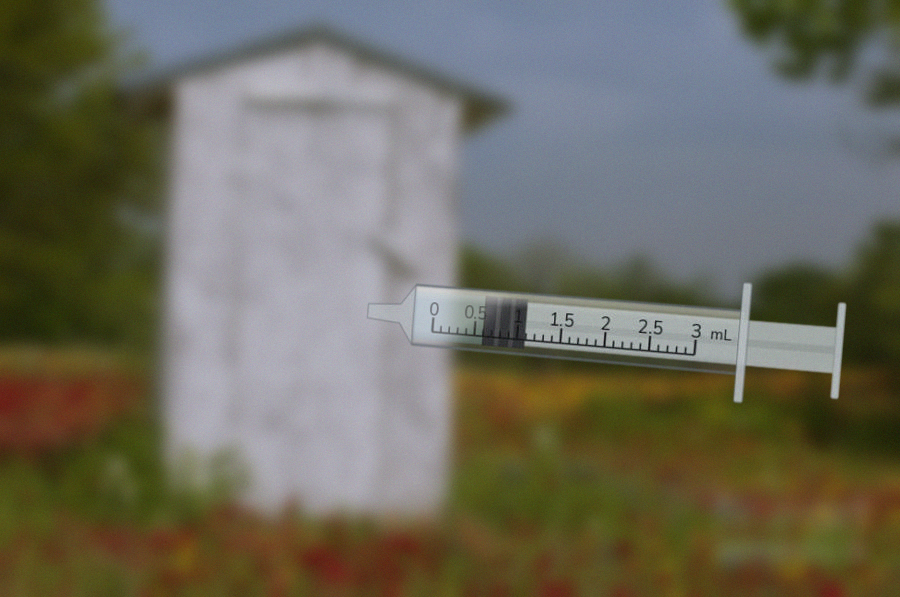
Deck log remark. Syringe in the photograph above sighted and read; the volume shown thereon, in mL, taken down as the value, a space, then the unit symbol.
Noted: 0.6 mL
